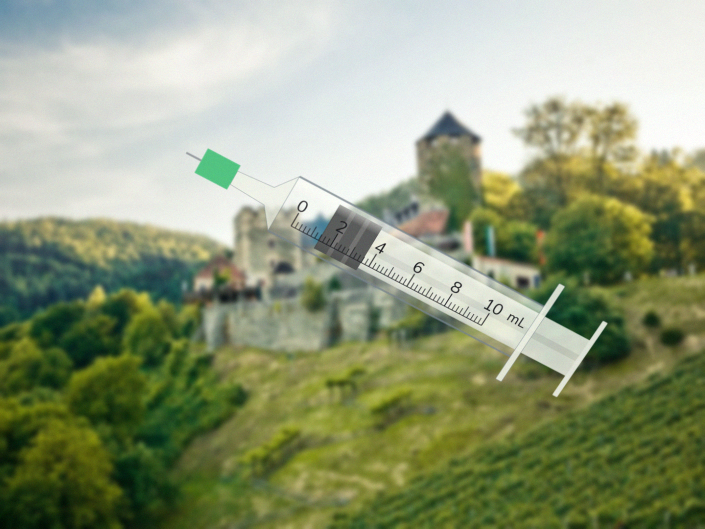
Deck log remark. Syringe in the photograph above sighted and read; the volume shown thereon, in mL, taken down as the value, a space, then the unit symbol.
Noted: 1.4 mL
